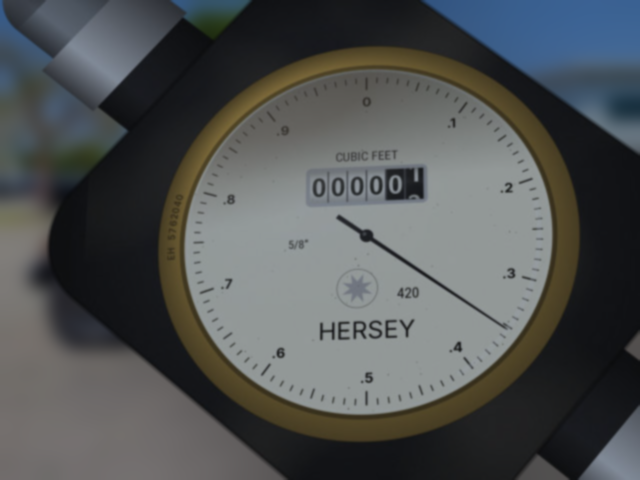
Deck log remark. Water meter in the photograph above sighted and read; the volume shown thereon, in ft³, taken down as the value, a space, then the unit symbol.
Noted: 1.35 ft³
